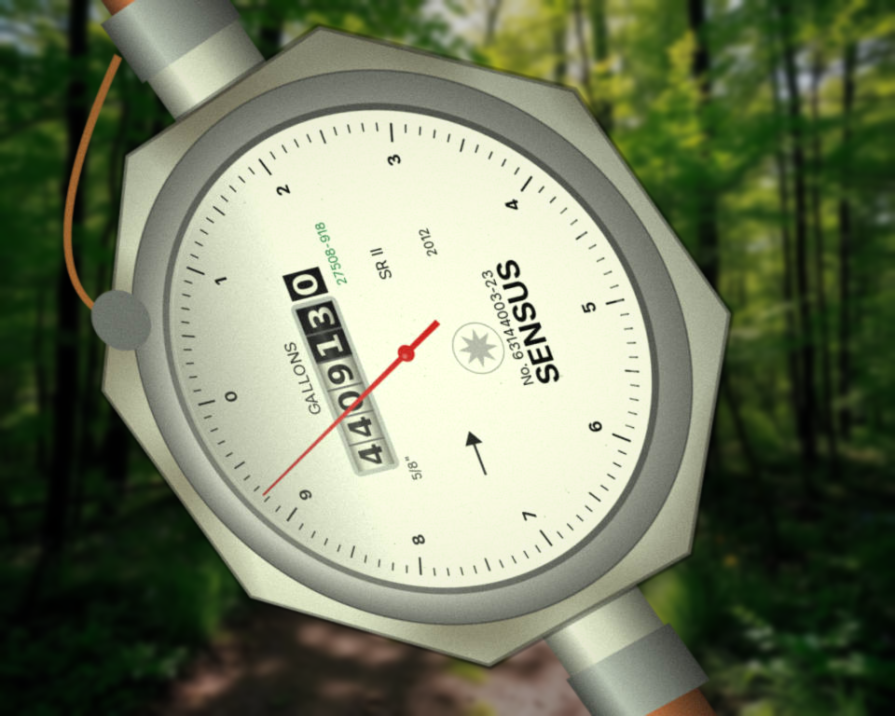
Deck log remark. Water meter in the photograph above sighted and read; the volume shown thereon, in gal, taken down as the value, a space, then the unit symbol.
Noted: 4409129.2 gal
